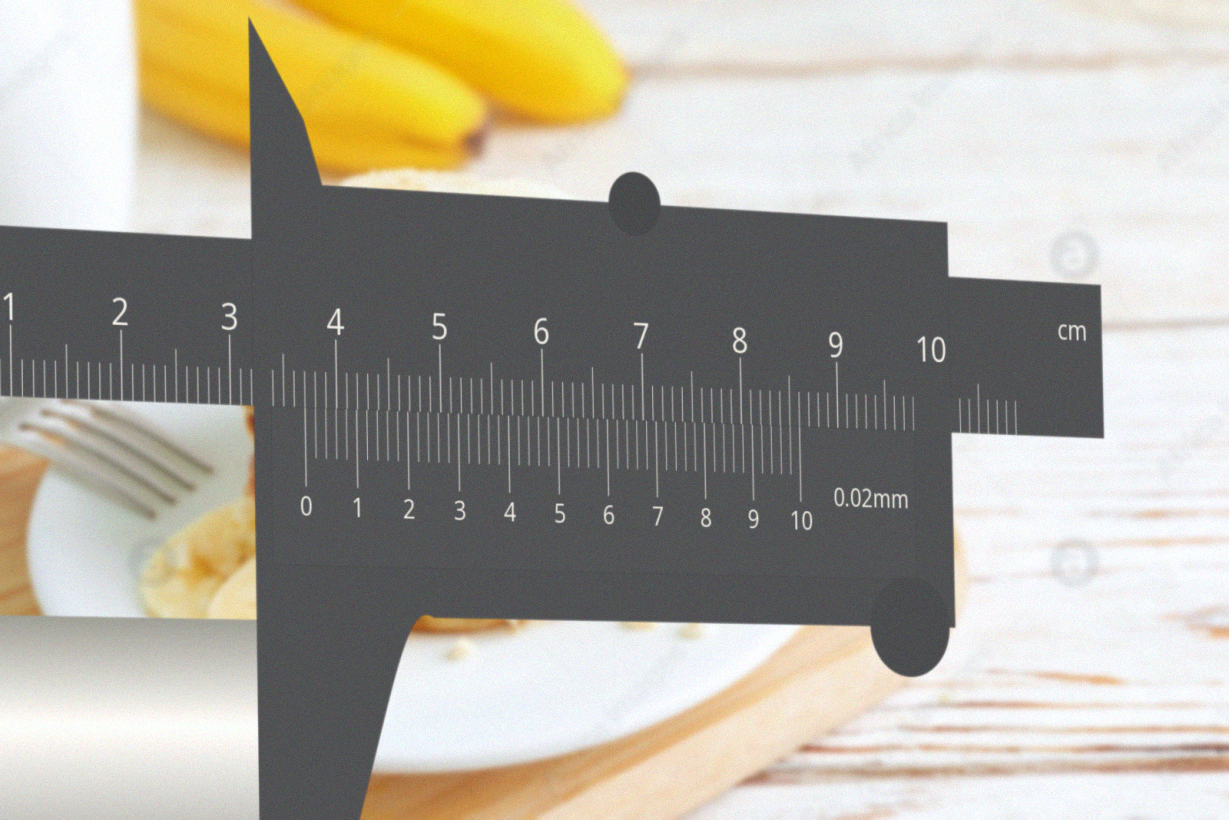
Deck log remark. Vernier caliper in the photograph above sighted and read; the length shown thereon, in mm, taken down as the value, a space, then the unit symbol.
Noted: 37.0 mm
